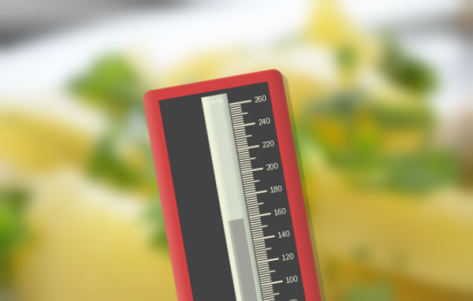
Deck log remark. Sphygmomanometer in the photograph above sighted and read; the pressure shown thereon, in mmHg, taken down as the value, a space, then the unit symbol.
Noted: 160 mmHg
